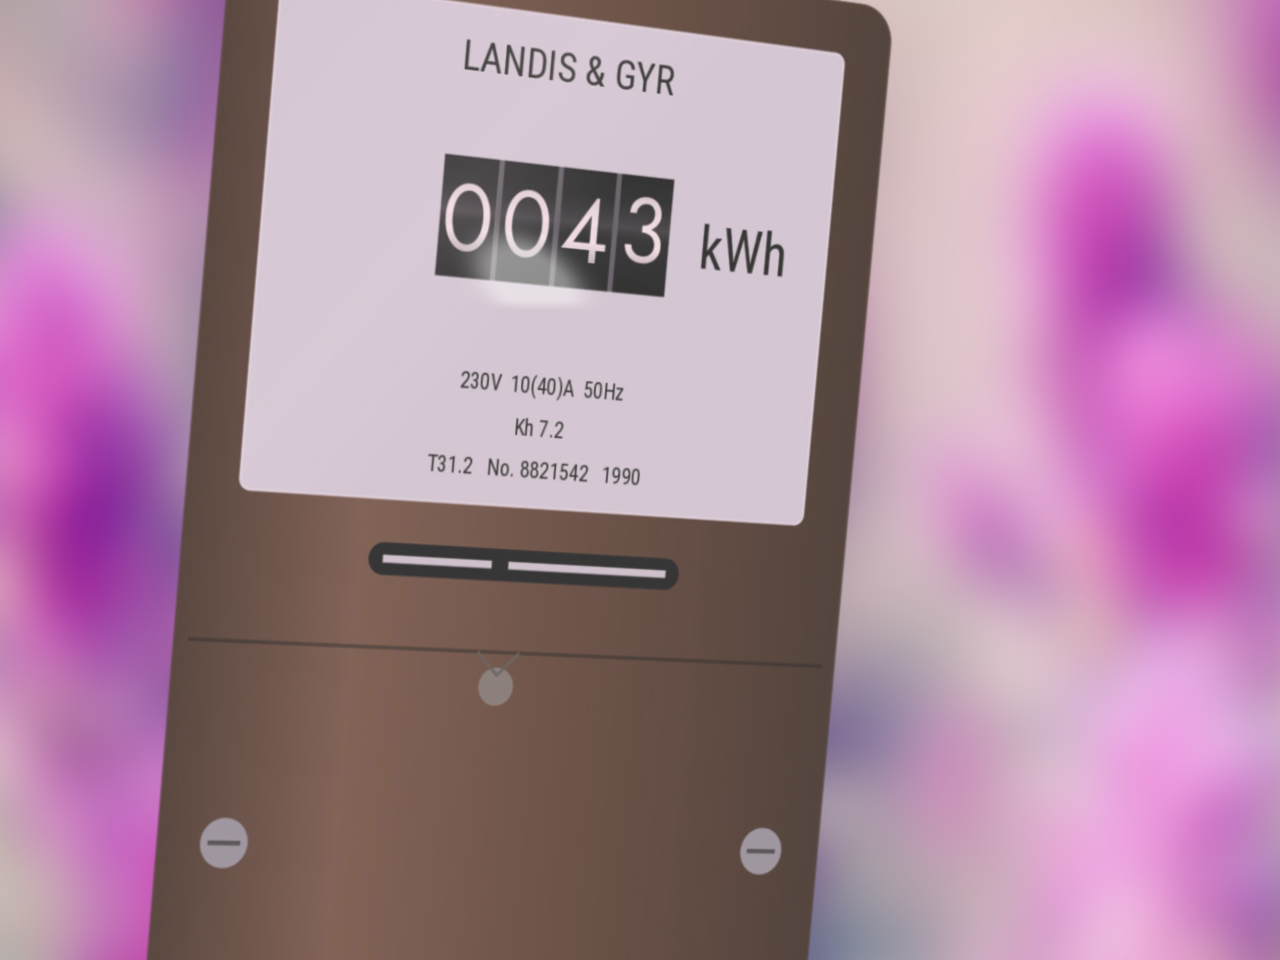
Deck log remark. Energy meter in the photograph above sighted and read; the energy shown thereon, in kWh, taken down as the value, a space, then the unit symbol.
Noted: 43 kWh
